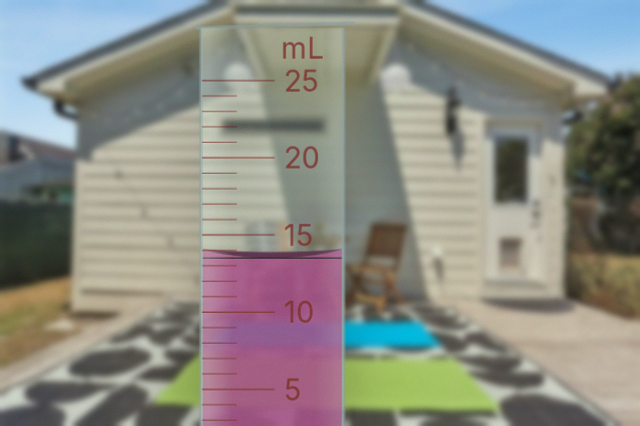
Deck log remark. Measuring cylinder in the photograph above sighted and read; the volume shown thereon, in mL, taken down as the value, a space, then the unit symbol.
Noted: 13.5 mL
